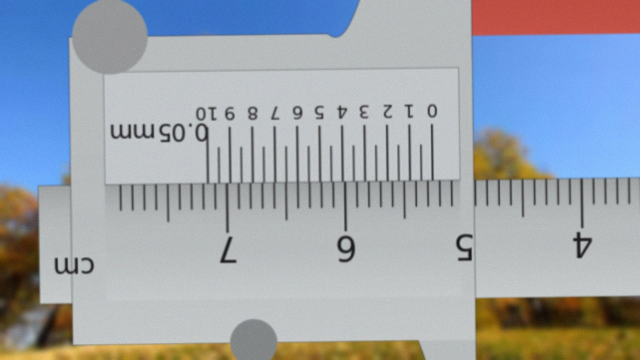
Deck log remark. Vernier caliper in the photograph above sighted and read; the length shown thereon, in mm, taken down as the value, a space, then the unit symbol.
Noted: 52.6 mm
